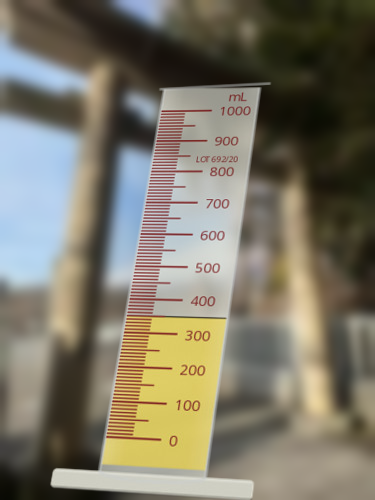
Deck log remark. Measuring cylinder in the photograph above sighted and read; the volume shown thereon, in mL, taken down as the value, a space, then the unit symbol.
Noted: 350 mL
